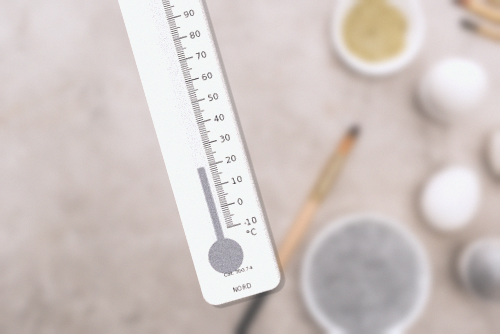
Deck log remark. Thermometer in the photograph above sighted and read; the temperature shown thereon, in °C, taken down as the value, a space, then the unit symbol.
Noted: 20 °C
